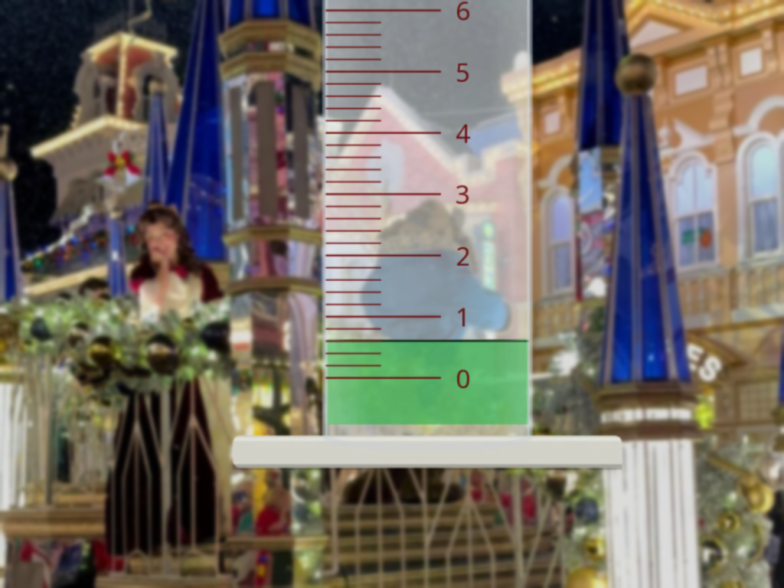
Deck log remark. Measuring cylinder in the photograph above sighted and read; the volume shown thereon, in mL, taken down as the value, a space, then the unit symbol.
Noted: 0.6 mL
